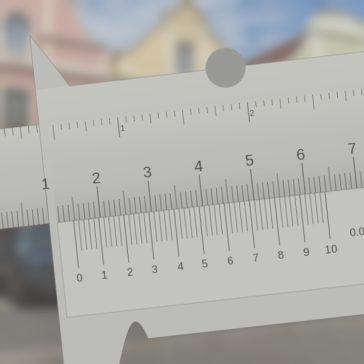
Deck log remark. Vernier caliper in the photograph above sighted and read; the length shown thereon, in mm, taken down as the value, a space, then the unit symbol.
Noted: 14.8 mm
